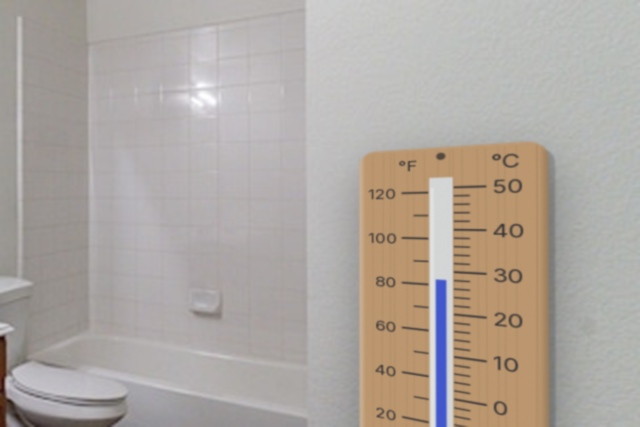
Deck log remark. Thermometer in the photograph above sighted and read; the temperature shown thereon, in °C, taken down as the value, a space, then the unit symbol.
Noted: 28 °C
